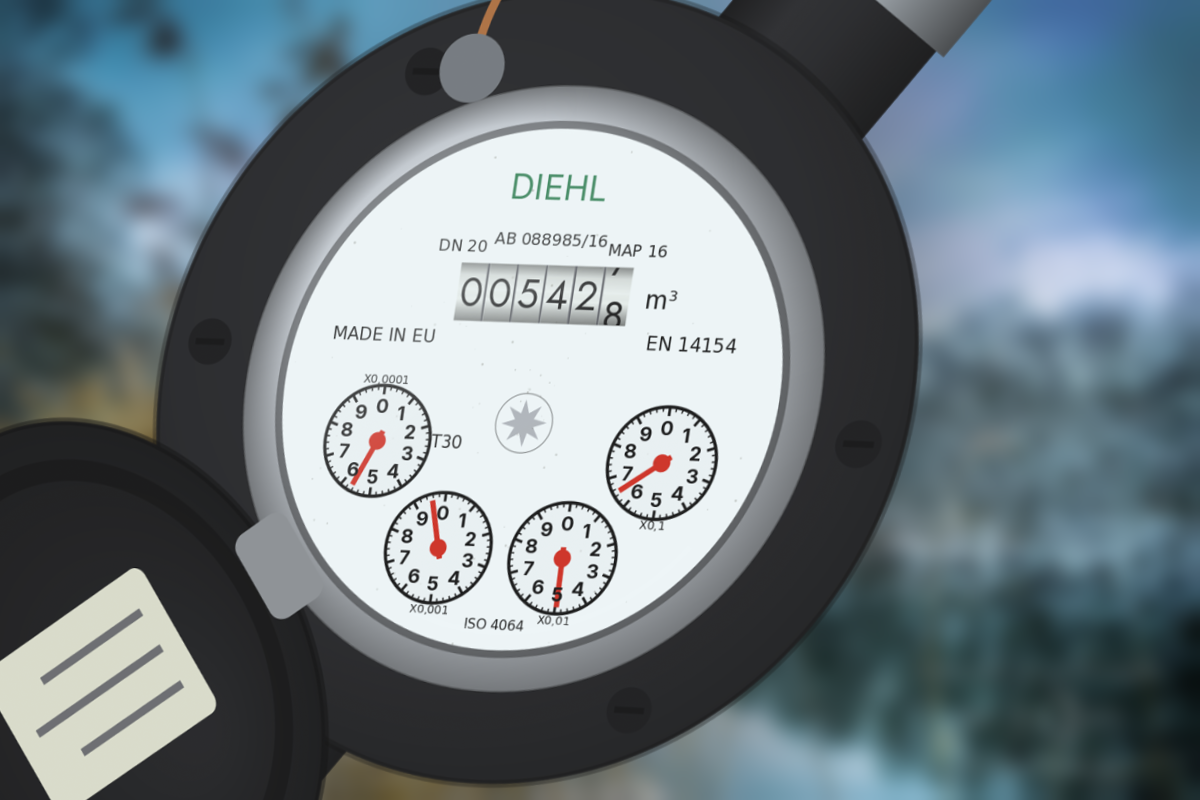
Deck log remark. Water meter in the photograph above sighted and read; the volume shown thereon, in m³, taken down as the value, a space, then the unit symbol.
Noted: 5427.6495 m³
